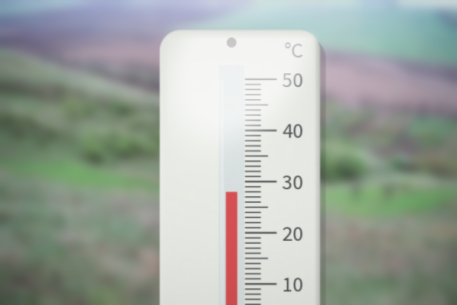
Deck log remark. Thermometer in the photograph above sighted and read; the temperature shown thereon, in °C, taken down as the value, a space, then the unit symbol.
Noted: 28 °C
